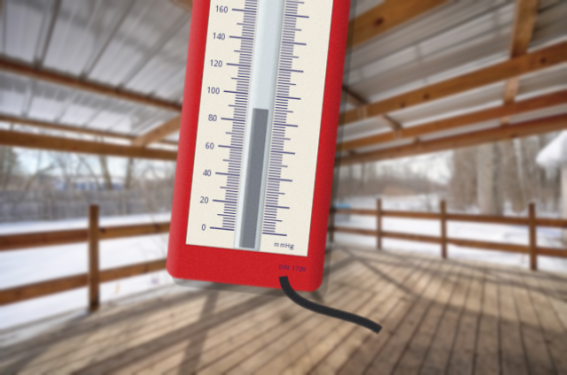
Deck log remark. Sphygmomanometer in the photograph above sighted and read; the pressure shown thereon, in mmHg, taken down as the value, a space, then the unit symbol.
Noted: 90 mmHg
